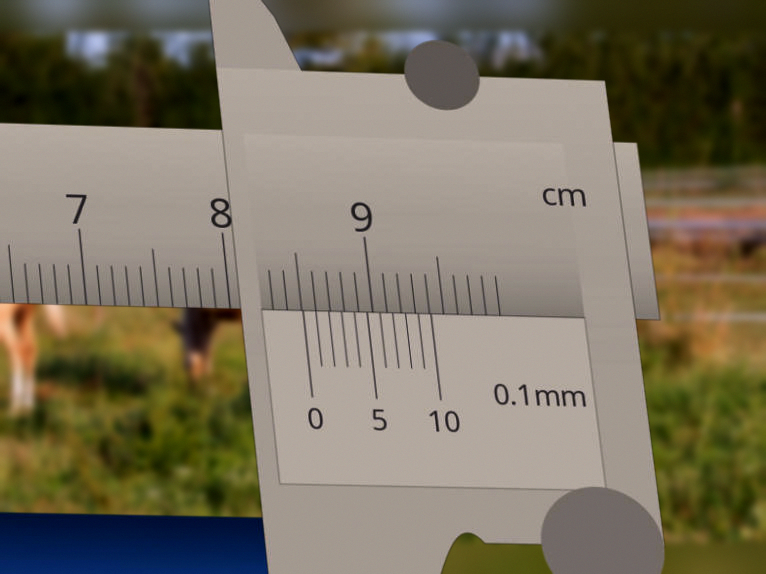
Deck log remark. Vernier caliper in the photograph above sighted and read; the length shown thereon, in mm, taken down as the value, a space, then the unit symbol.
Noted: 85.1 mm
